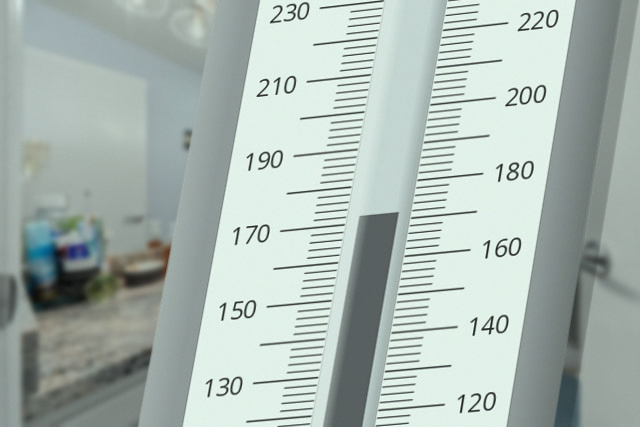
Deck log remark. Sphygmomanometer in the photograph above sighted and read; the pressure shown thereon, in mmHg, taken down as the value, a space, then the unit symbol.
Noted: 172 mmHg
